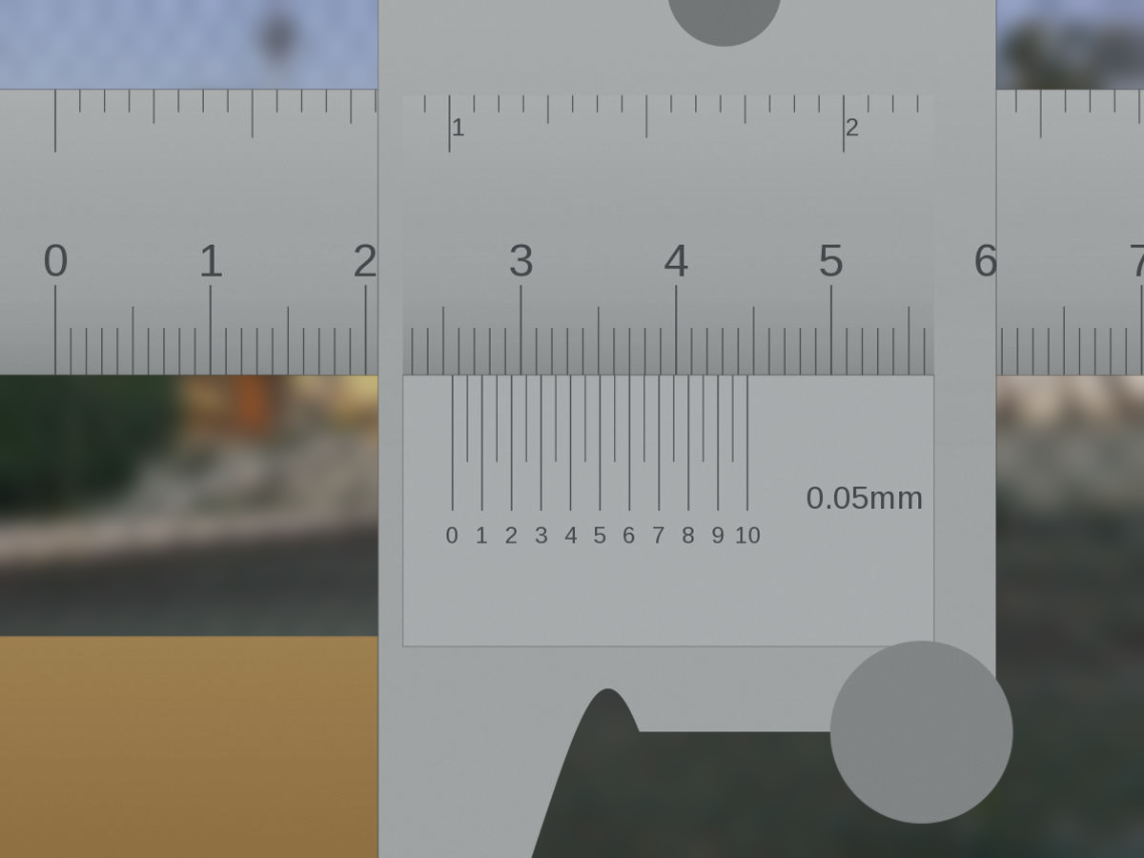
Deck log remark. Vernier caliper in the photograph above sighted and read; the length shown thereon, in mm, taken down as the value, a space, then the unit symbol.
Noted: 25.6 mm
